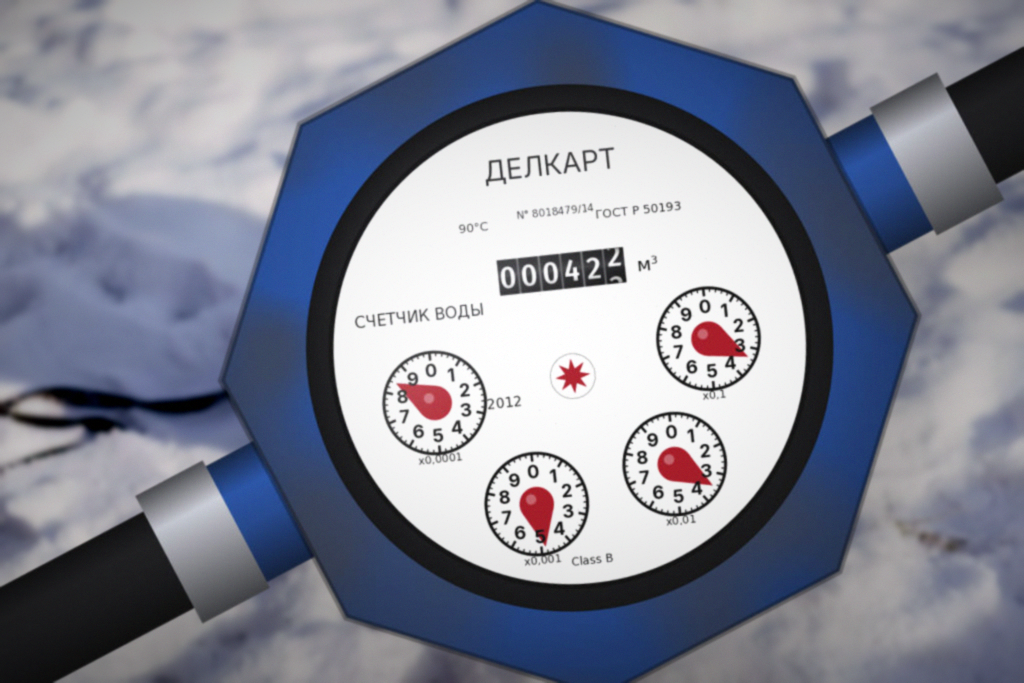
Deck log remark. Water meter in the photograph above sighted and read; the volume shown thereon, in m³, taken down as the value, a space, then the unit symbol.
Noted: 422.3348 m³
